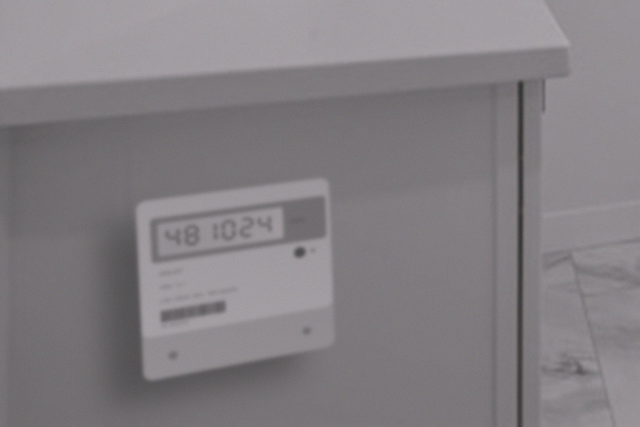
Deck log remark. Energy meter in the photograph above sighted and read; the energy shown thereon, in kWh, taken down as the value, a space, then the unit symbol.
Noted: 481024 kWh
